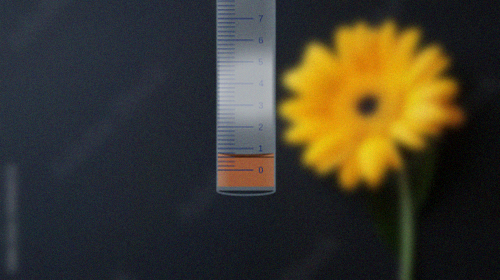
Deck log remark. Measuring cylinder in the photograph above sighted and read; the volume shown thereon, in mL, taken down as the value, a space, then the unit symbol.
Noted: 0.6 mL
